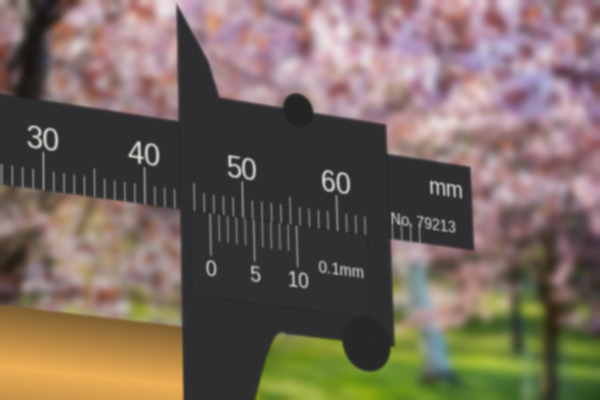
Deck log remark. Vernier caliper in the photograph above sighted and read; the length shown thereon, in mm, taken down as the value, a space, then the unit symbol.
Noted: 46.6 mm
